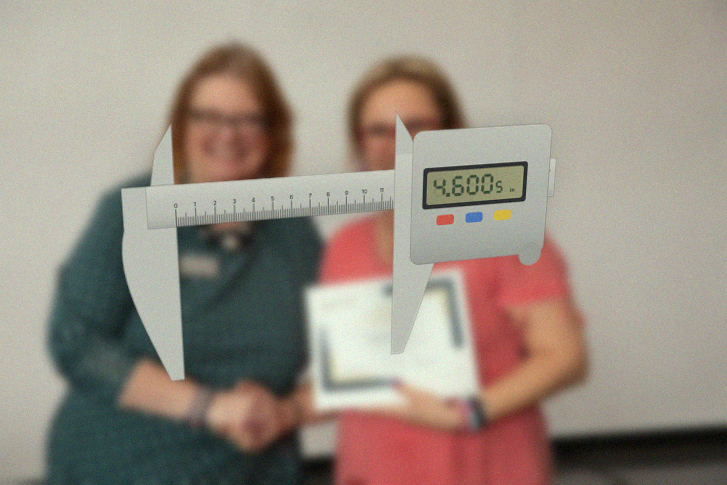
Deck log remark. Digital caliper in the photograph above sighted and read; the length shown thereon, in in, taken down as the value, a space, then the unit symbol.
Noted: 4.6005 in
